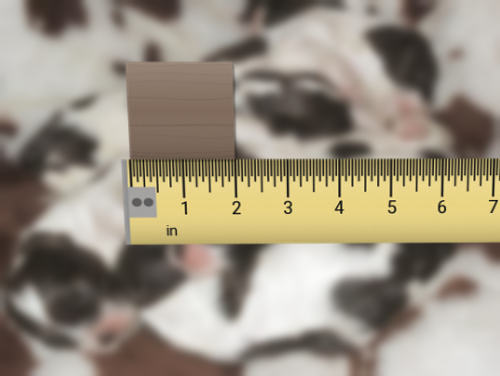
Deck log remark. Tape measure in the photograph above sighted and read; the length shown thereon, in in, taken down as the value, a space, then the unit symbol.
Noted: 2 in
